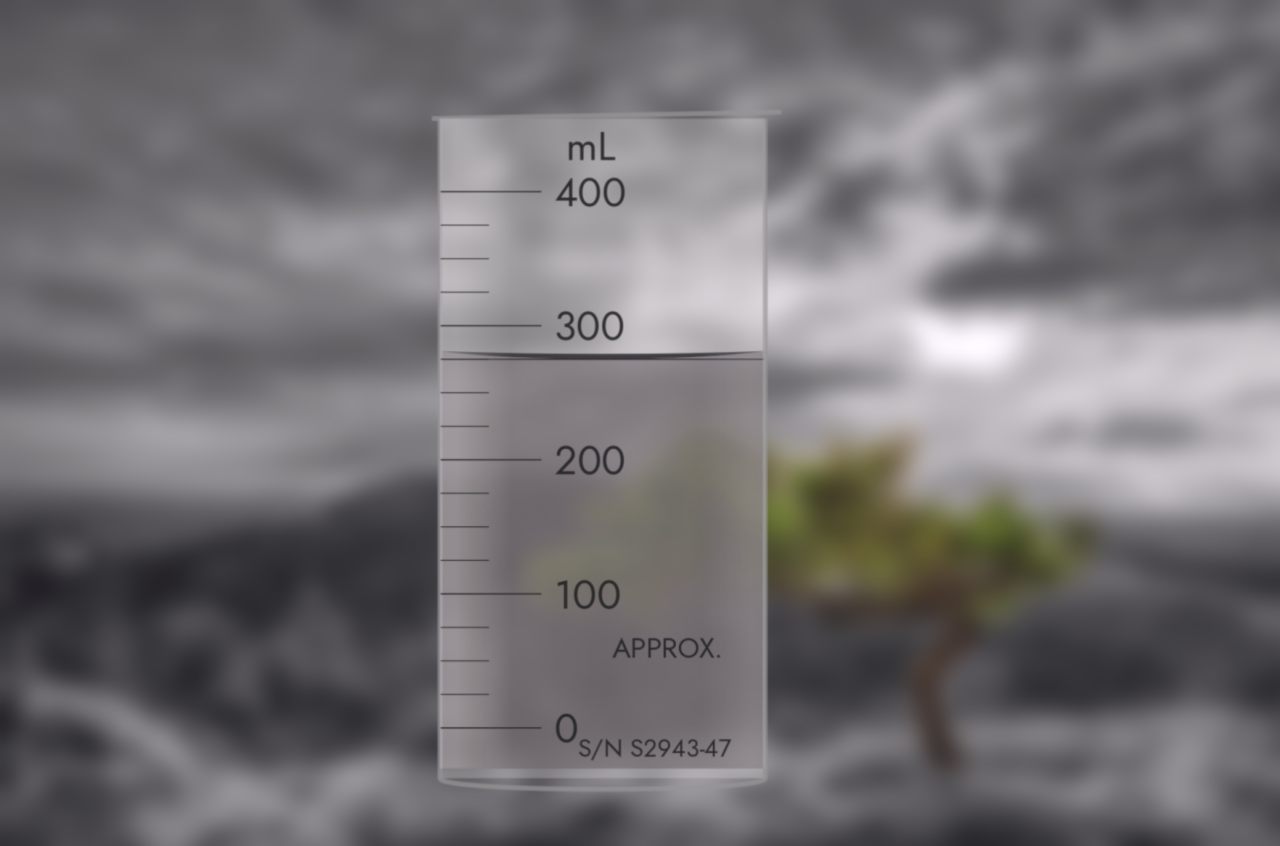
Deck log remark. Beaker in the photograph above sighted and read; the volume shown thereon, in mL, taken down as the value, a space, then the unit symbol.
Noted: 275 mL
